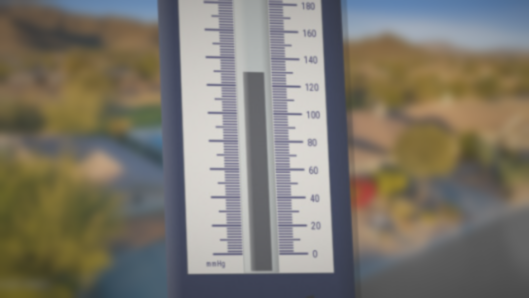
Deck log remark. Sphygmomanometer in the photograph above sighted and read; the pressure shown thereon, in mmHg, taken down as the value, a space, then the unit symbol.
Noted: 130 mmHg
